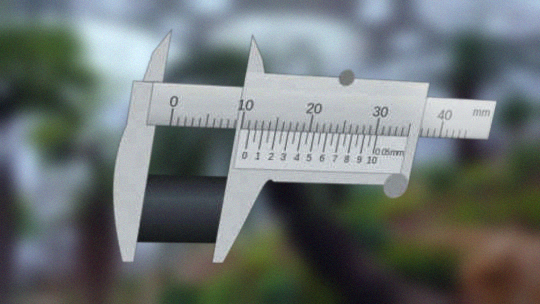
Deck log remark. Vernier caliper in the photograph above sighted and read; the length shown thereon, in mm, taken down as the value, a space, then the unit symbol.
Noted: 11.2 mm
